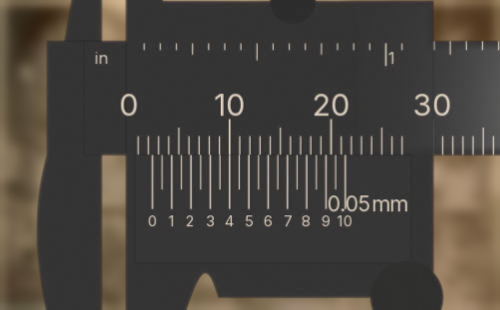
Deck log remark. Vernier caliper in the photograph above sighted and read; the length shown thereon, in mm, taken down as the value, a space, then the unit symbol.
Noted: 2.4 mm
